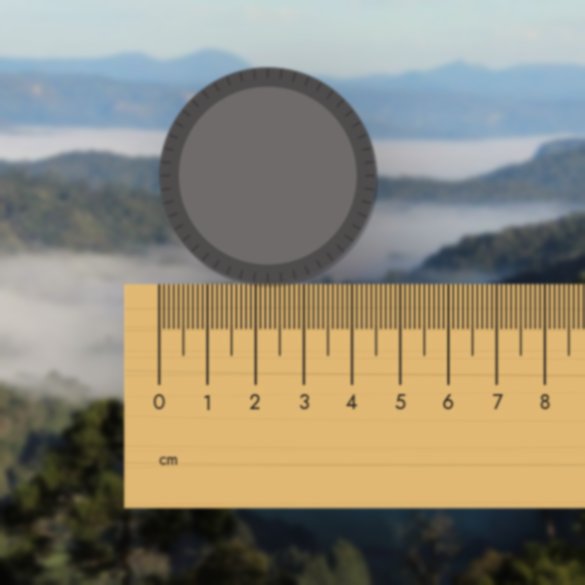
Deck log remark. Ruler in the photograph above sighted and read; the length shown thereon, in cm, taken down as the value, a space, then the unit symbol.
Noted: 4.5 cm
